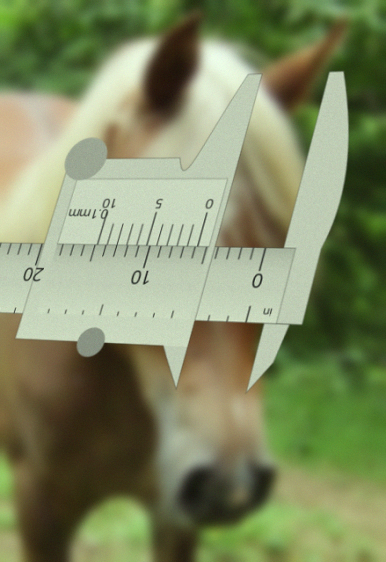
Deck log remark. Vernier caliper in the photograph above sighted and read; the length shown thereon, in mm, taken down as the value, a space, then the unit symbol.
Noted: 5.8 mm
